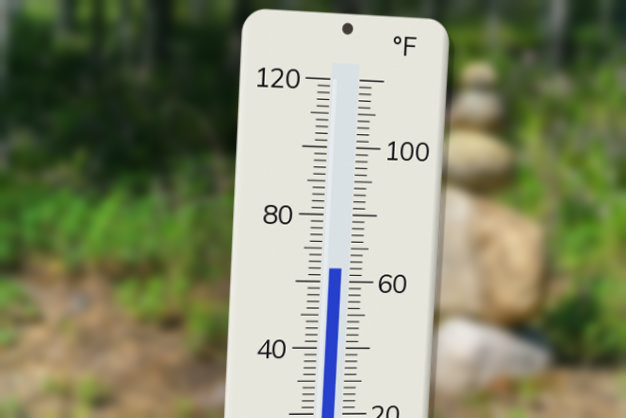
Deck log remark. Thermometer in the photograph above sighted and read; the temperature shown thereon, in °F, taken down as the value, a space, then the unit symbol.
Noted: 64 °F
